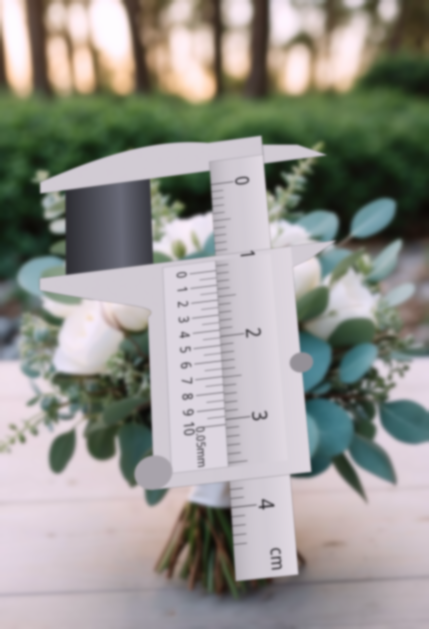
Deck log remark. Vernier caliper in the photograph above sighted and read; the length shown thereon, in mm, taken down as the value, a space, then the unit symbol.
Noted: 11.6 mm
